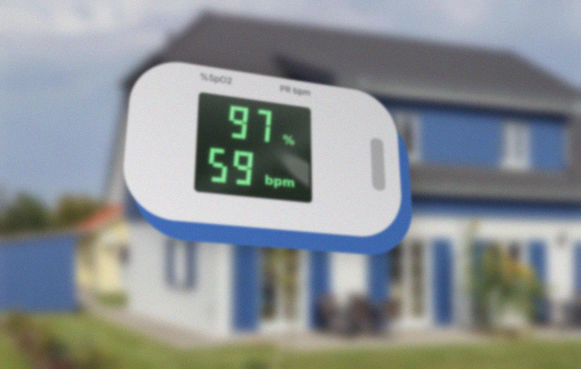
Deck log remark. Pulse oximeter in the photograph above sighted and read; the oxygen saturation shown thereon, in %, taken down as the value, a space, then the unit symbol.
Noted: 97 %
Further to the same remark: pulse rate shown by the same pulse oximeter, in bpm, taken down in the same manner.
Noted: 59 bpm
